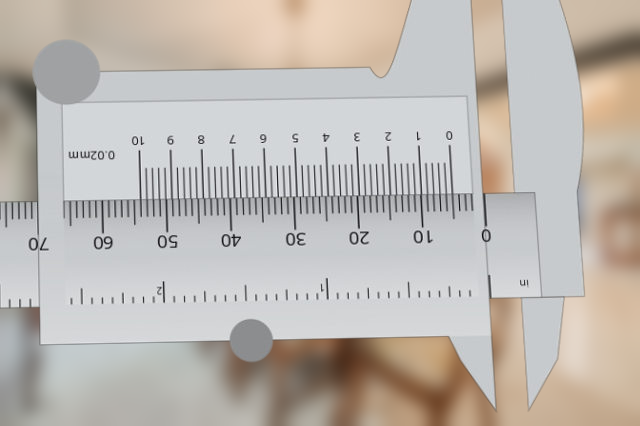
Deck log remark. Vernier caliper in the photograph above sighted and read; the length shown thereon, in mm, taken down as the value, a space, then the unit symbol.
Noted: 5.0 mm
